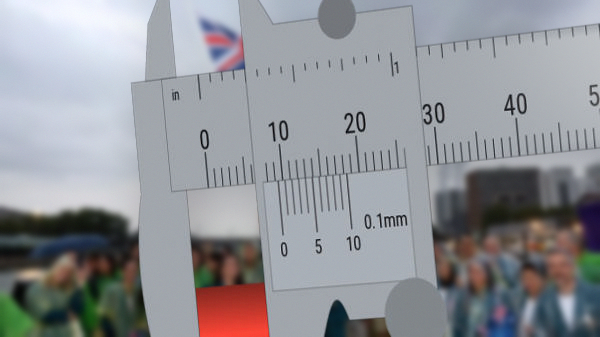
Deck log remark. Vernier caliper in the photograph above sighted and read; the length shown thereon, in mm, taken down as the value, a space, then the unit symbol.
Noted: 9.4 mm
